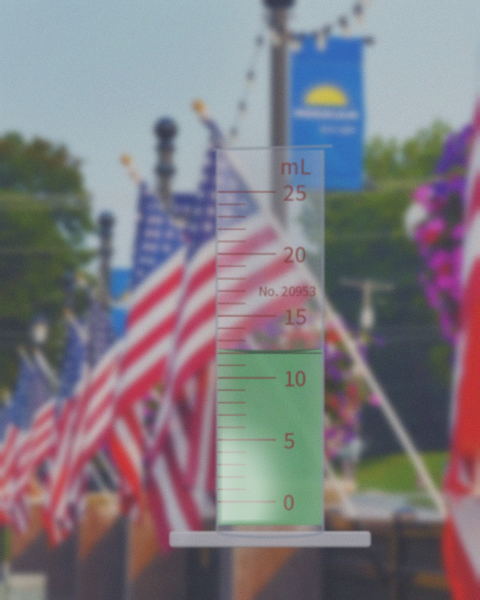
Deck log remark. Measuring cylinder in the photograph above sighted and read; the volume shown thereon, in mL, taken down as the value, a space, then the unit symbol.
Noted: 12 mL
